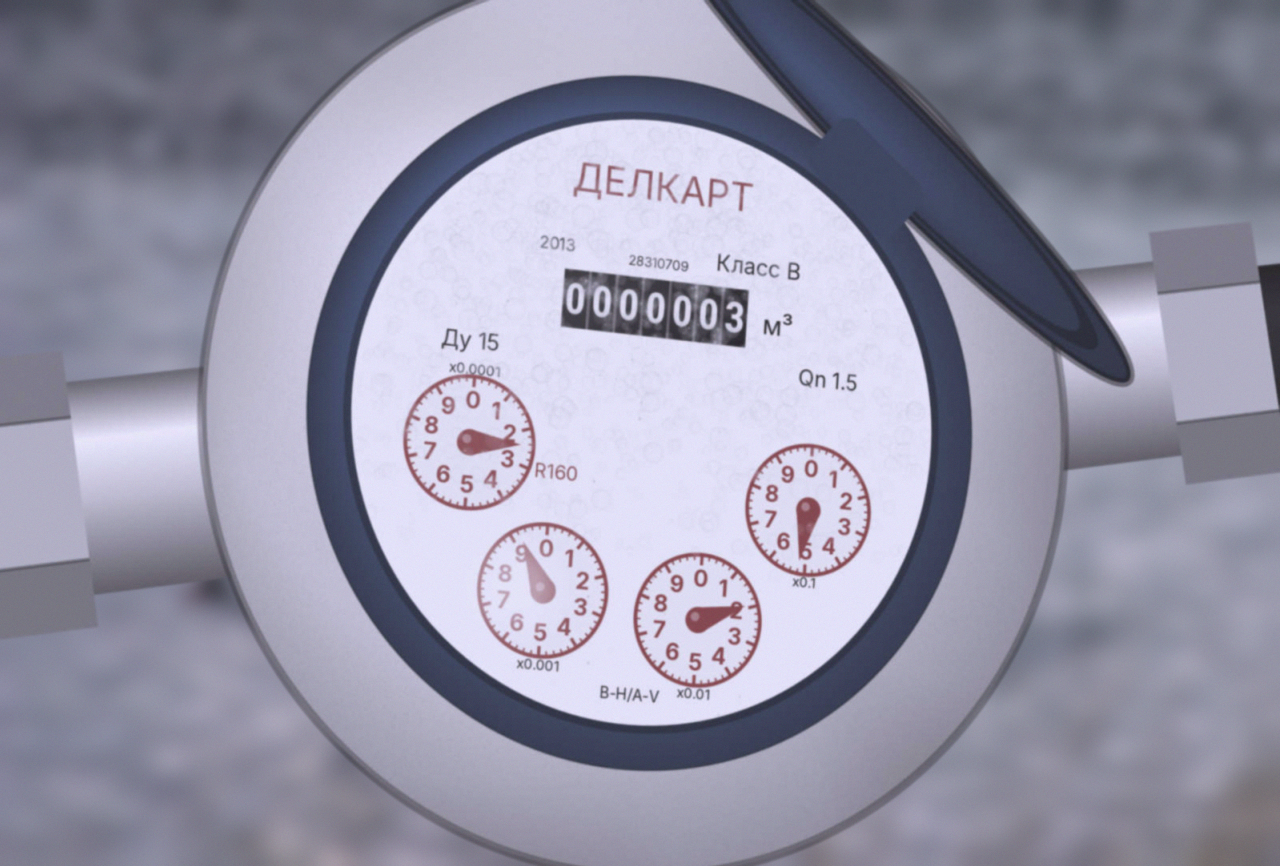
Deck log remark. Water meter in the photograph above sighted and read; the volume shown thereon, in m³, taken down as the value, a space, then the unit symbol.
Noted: 3.5192 m³
